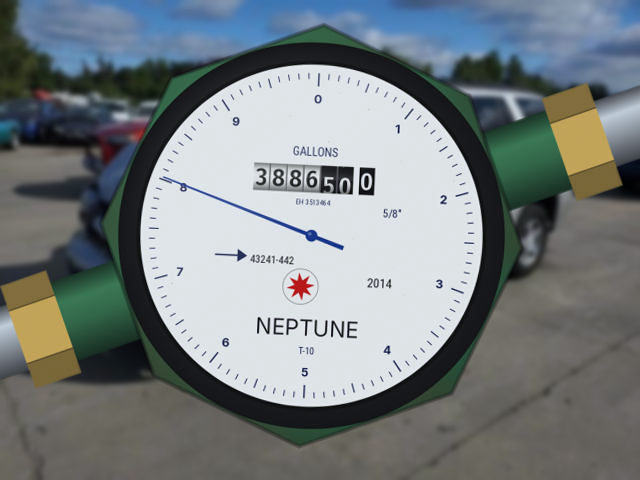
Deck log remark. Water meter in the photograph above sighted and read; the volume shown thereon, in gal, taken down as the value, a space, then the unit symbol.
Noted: 3886498.0 gal
